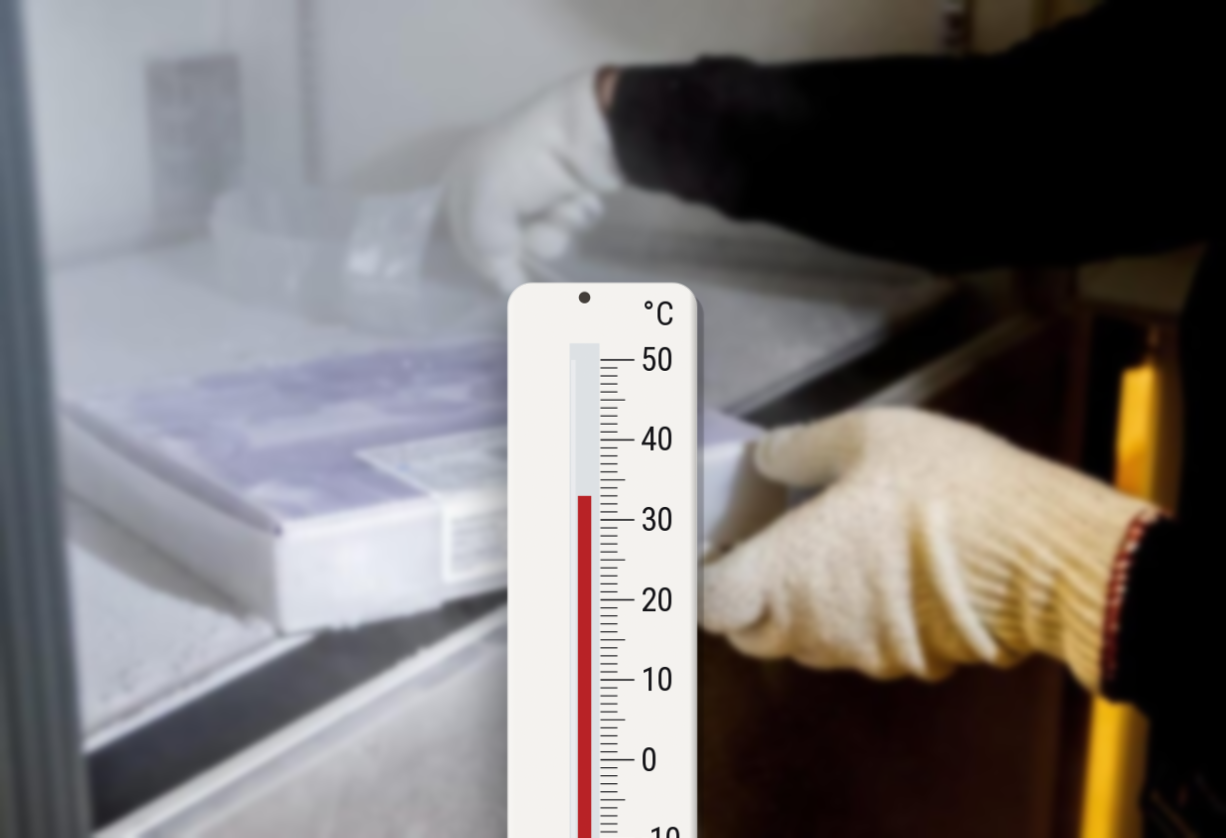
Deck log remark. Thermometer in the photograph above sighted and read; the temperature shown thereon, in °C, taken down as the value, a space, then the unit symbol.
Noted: 33 °C
